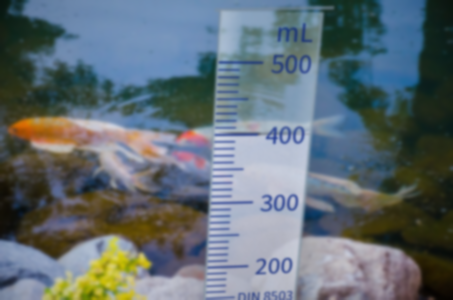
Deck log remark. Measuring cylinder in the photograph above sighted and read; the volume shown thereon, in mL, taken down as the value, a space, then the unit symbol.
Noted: 400 mL
